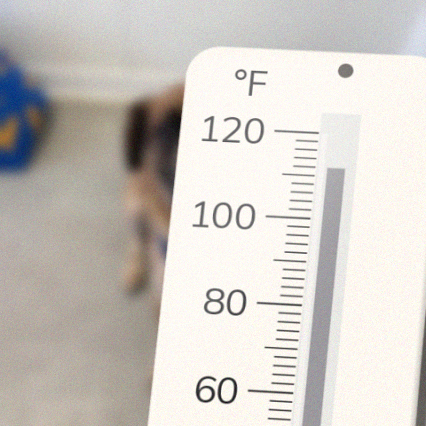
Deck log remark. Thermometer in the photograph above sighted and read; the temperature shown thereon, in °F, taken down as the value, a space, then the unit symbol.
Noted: 112 °F
